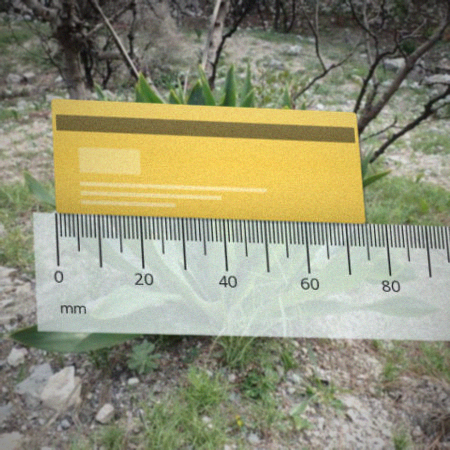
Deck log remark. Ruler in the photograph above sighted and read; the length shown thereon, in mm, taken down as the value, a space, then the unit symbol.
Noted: 75 mm
